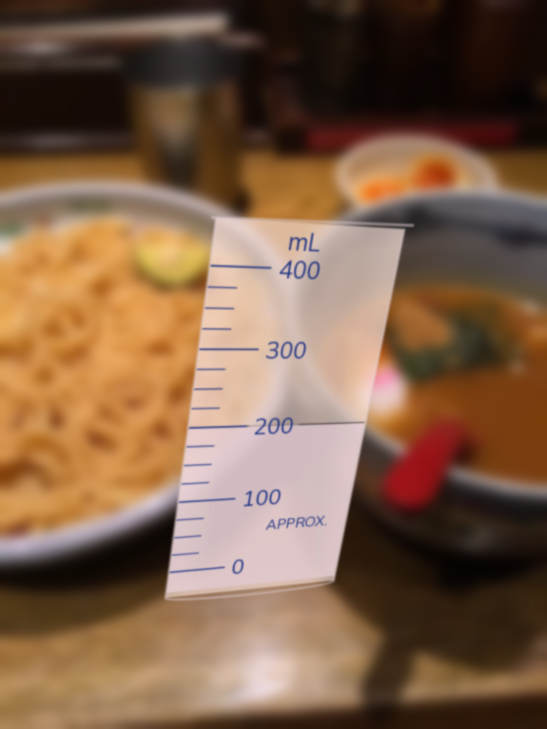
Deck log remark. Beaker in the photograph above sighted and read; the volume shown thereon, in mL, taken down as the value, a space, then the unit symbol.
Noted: 200 mL
